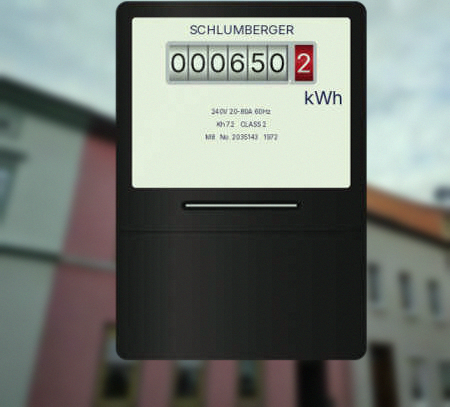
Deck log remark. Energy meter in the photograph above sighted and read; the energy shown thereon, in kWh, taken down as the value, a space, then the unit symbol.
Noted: 650.2 kWh
